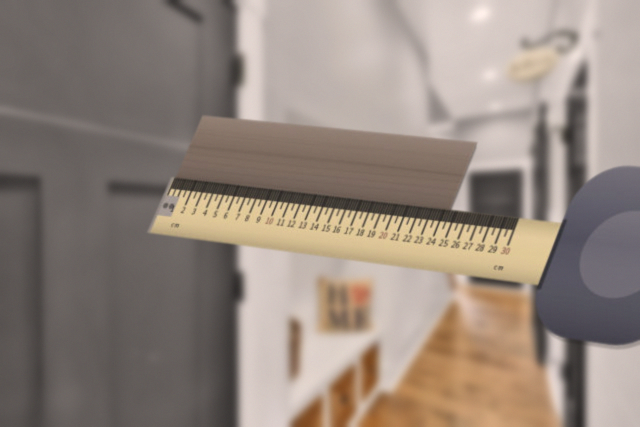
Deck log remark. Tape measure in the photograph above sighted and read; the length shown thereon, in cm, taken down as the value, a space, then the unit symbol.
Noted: 24.5 cm
